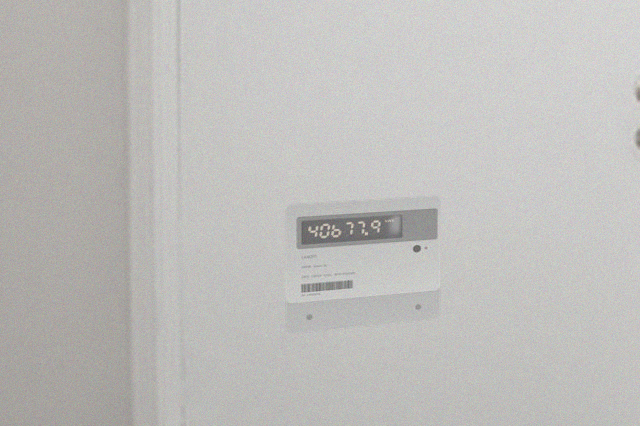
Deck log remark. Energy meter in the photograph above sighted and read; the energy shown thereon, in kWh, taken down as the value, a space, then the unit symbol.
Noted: 40677.9 kWh
